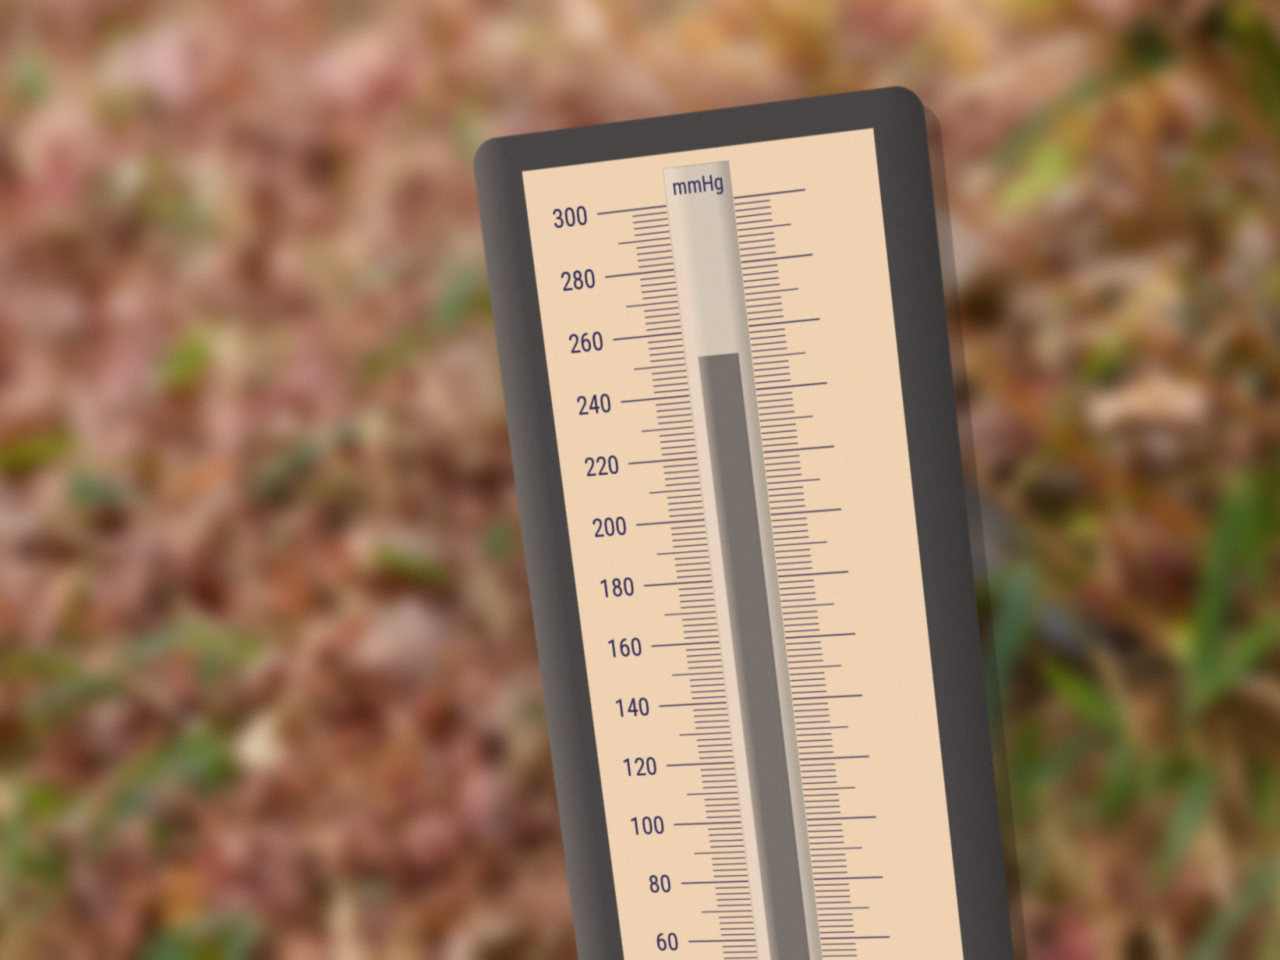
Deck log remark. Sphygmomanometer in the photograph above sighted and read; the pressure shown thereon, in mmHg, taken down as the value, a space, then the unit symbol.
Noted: 252 mmHg
